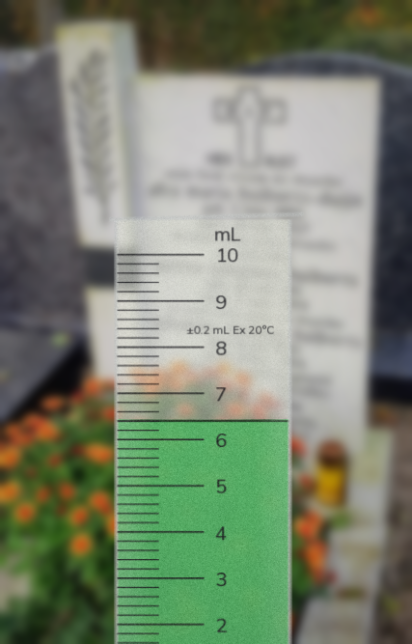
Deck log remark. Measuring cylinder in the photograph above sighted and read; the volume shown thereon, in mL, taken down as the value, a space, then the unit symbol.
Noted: 6.4 mL
